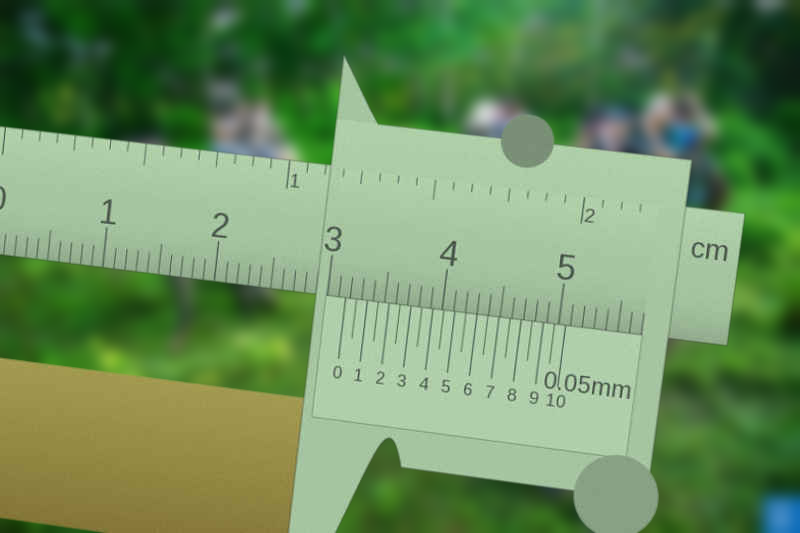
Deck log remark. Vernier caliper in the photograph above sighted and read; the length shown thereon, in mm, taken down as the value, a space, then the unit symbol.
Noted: 31.6 mm
